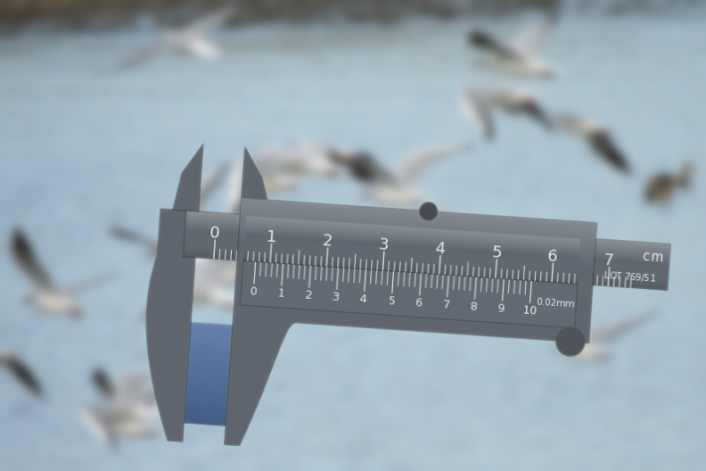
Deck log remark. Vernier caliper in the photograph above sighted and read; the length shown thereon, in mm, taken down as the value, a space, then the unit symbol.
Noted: 7.4 mm
